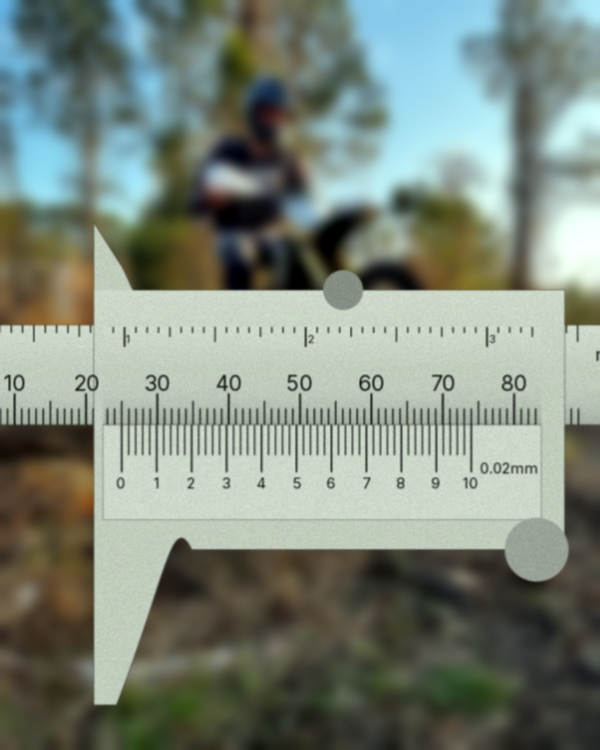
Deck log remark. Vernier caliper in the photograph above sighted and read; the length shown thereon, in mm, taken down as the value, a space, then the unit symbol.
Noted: 25.0 mm
